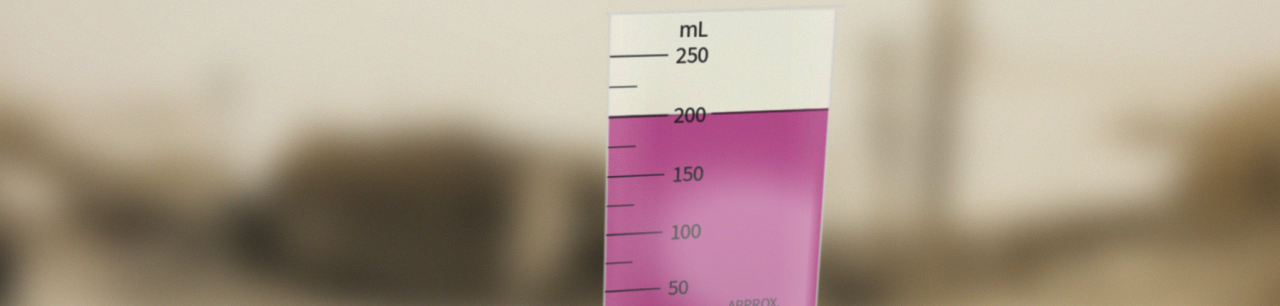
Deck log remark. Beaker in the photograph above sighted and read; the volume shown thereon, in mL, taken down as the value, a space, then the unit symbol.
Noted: 200 mL
